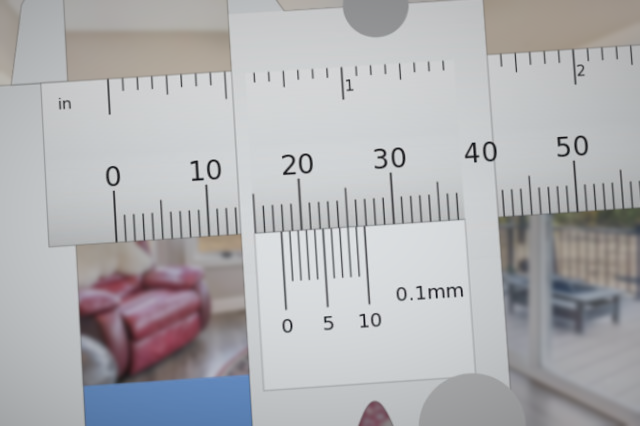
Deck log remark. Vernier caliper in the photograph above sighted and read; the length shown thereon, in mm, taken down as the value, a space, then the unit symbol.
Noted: 17.8 mm
